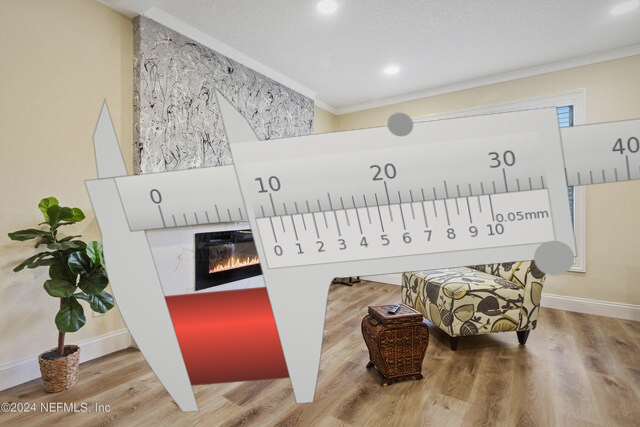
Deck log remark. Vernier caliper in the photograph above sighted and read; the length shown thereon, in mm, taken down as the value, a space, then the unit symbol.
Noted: 9.5 mm
